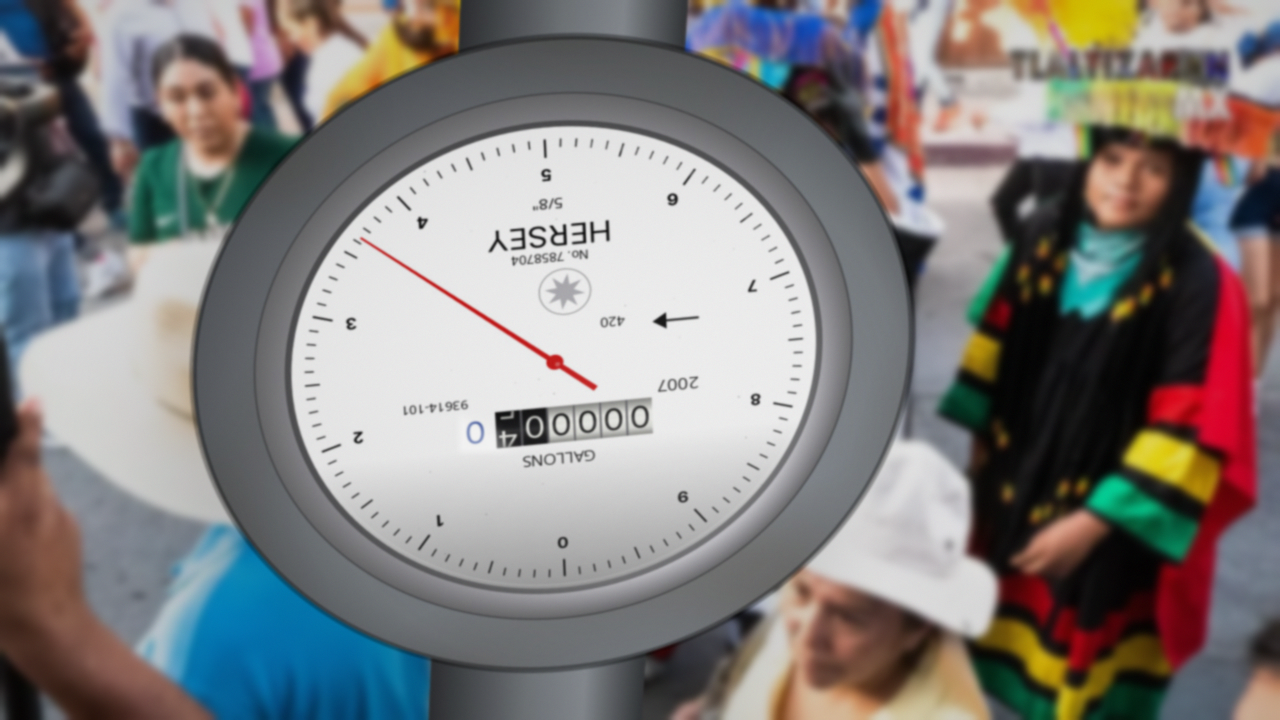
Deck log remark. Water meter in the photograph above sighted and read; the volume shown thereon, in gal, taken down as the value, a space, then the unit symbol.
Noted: 43.6 gal
